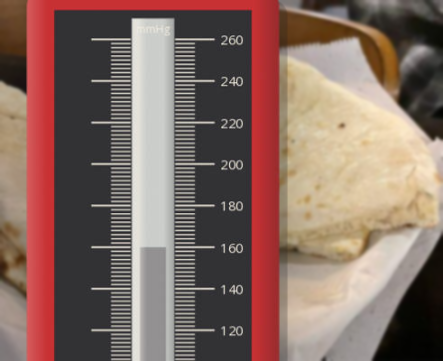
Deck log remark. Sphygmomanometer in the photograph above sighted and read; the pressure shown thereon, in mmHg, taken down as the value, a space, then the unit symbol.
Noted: 160 mmHg
